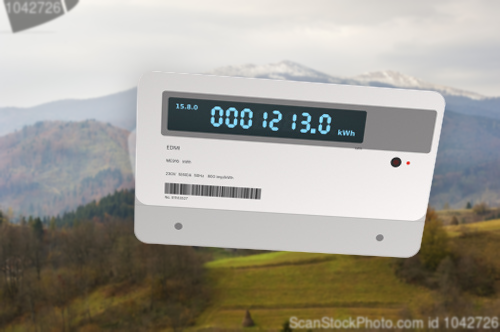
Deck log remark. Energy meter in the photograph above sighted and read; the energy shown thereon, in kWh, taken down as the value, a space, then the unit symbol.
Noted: 1213.0 kWh
